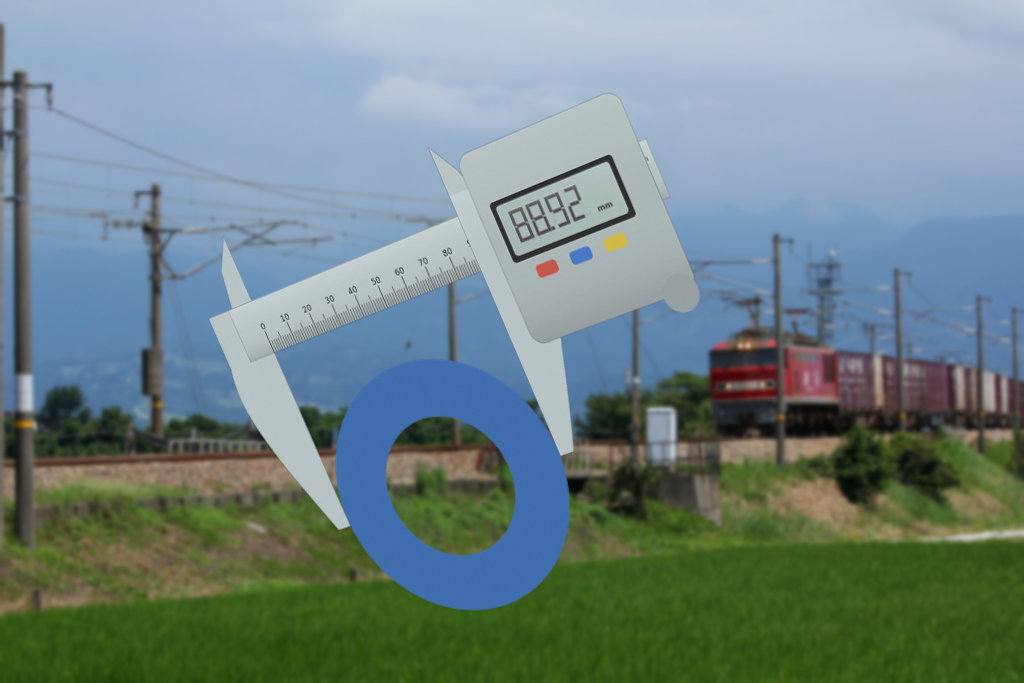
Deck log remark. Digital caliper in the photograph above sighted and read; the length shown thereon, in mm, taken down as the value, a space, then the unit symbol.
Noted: 88.92 mm
